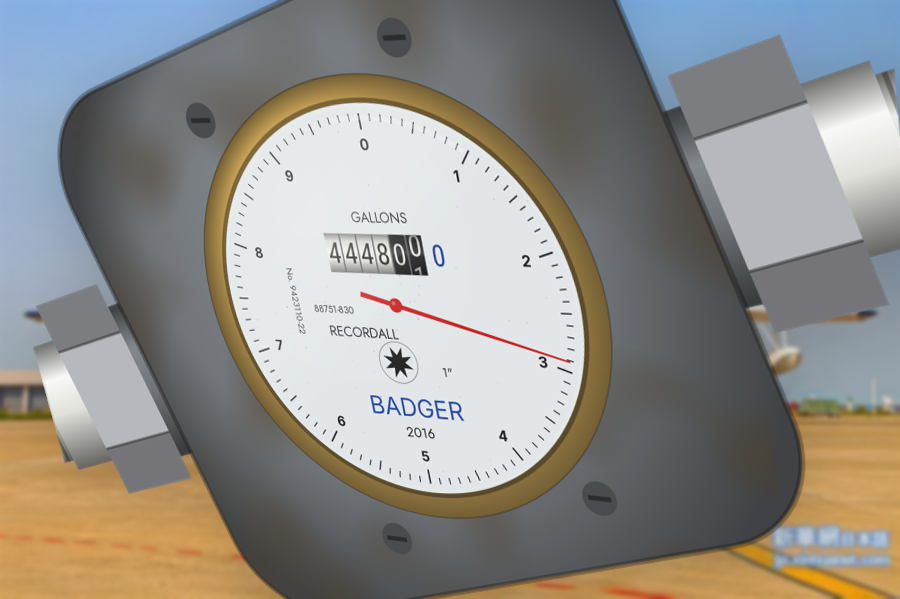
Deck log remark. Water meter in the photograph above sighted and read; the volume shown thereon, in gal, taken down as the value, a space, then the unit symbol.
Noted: 4448002.9 gal
